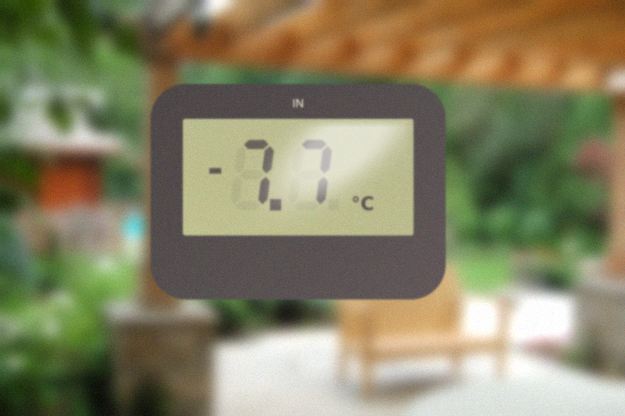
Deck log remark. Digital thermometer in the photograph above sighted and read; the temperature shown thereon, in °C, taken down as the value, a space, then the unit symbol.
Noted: -7.7 °C
